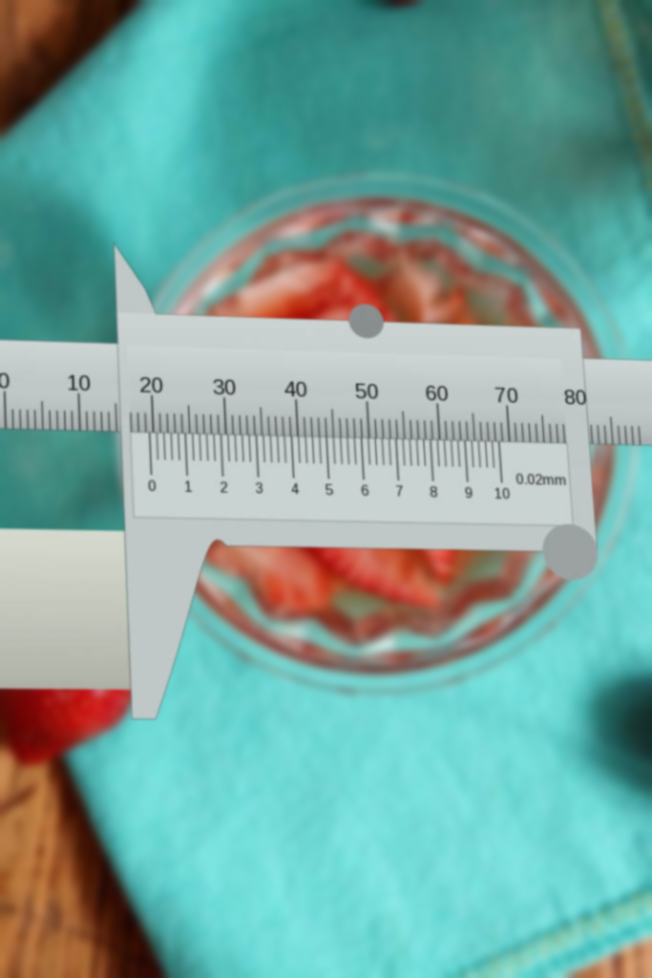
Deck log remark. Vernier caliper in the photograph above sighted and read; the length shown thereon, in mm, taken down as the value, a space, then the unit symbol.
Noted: 19.5 mm
